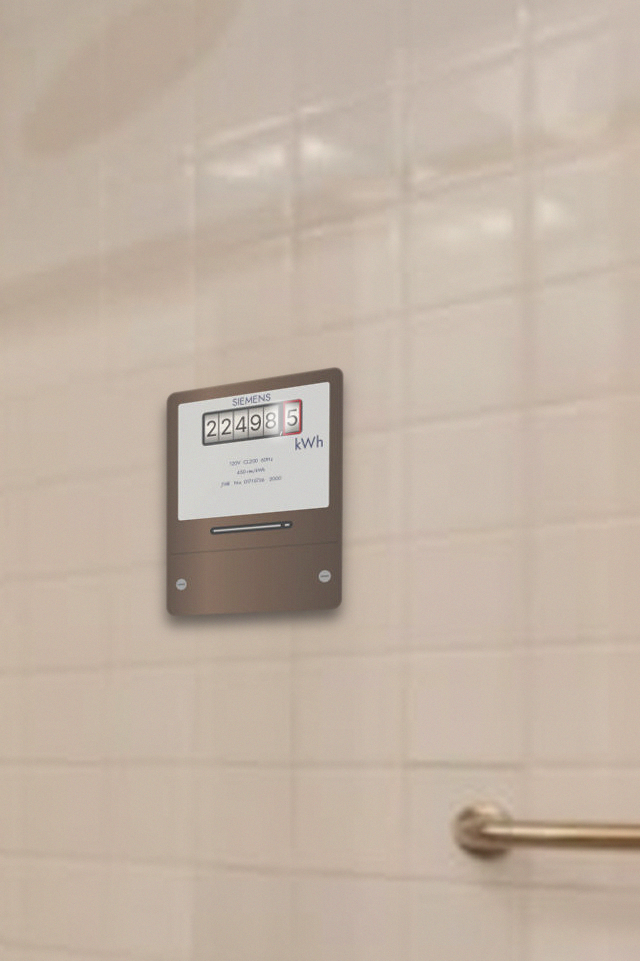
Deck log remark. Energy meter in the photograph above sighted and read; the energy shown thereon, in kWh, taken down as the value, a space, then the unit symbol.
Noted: 22498.5 kWh
